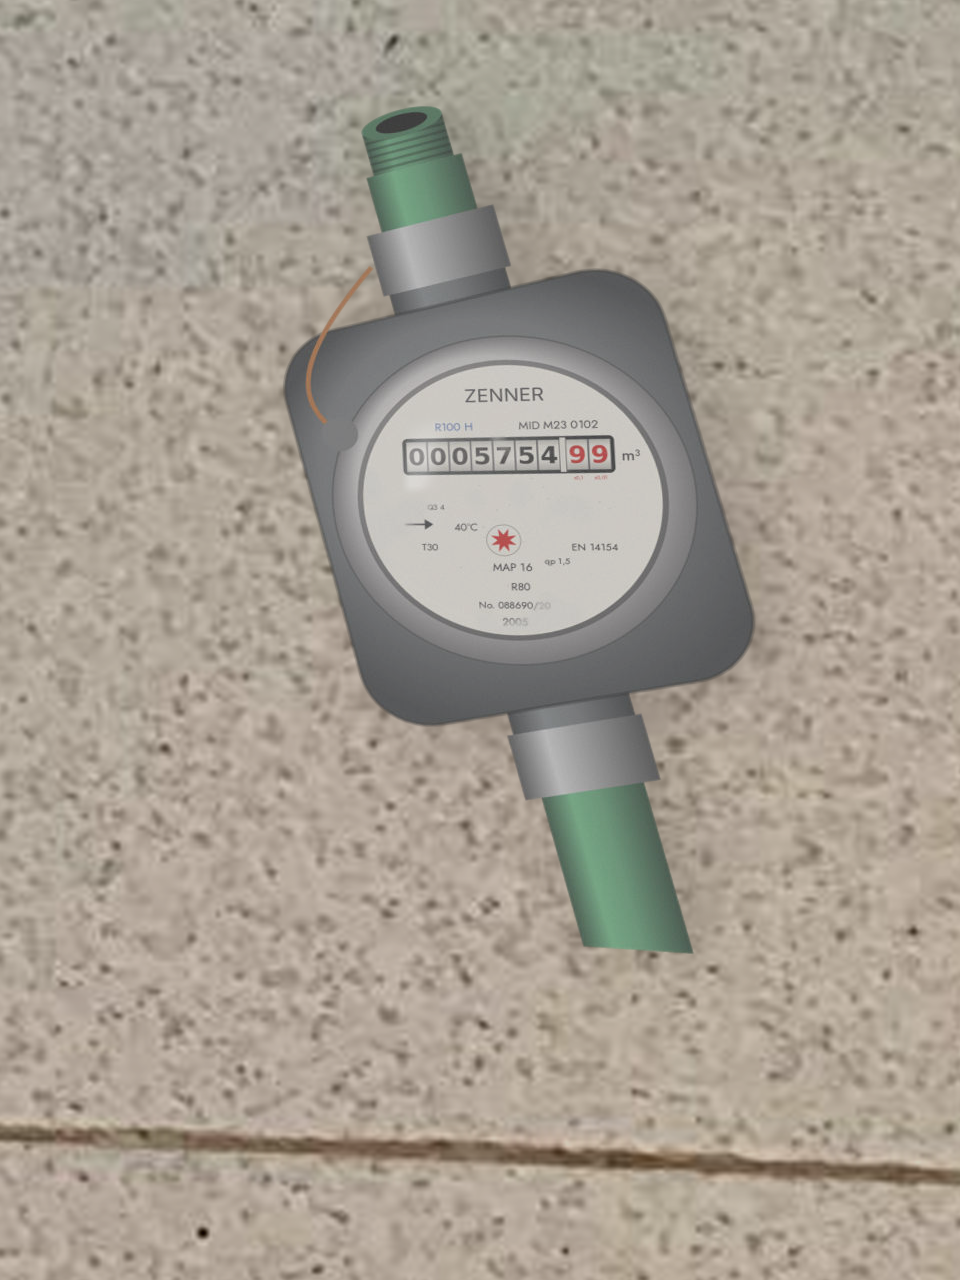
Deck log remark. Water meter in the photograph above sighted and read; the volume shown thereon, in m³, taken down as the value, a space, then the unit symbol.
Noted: 5754.99 m³
